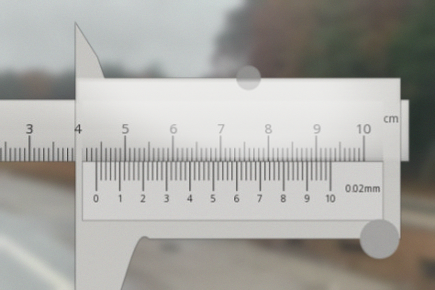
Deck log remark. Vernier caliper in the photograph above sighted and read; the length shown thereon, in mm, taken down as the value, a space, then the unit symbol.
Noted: 44.0 mm
